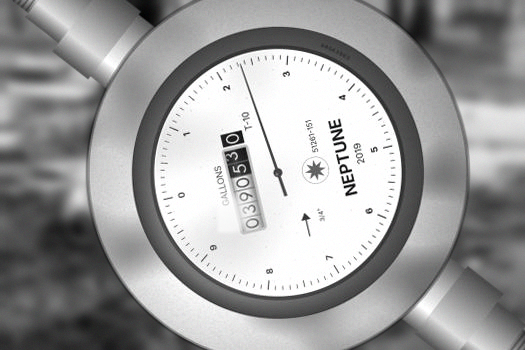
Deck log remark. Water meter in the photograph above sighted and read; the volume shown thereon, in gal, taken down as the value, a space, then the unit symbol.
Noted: 390532.3 gal
